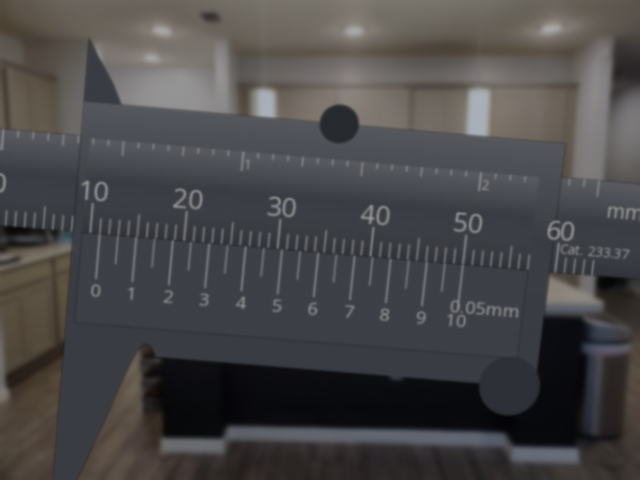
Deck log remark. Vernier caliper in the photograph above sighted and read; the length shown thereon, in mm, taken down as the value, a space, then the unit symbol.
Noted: 11.0 mm
